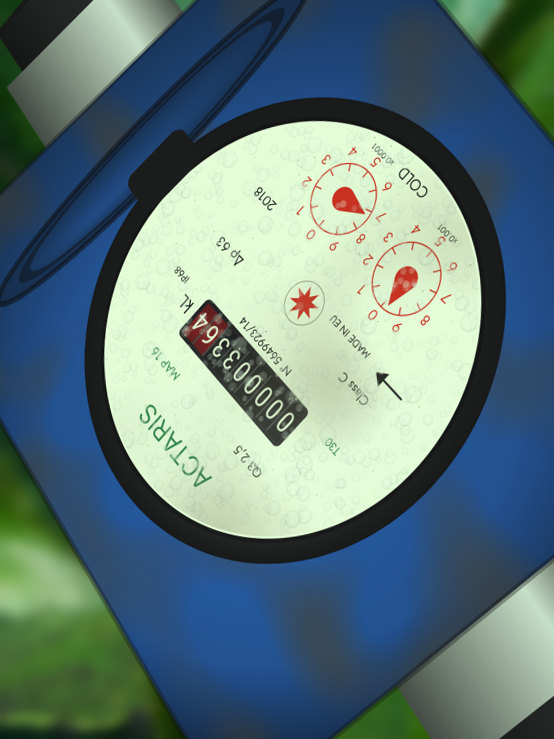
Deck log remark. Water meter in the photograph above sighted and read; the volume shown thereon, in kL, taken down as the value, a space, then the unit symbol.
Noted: 33.6397 kL
